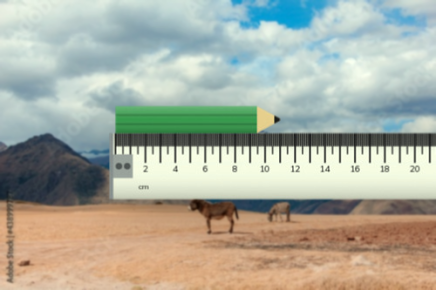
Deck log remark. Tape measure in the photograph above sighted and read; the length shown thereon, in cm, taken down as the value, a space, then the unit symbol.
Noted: 11 cm
